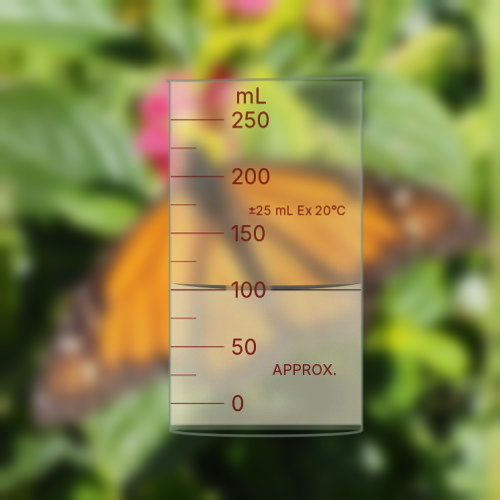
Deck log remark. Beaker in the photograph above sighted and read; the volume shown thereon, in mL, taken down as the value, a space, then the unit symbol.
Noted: 100 mL
